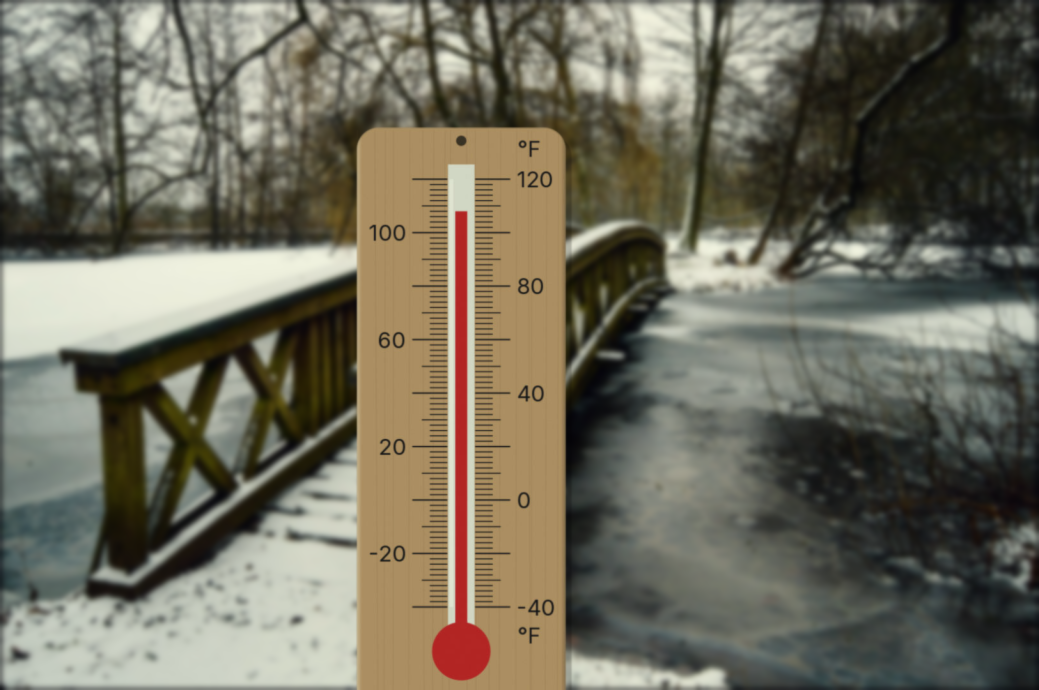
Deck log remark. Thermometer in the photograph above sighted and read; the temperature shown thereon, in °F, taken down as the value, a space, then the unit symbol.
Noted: 108 °F
